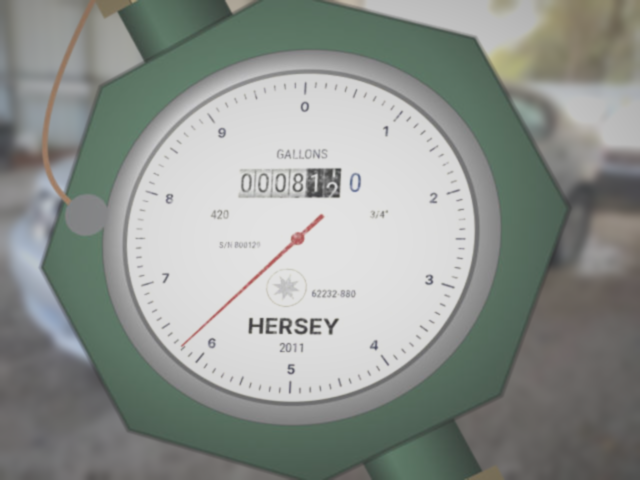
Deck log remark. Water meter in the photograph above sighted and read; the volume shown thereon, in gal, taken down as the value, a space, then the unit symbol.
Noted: 8116.2 gal
